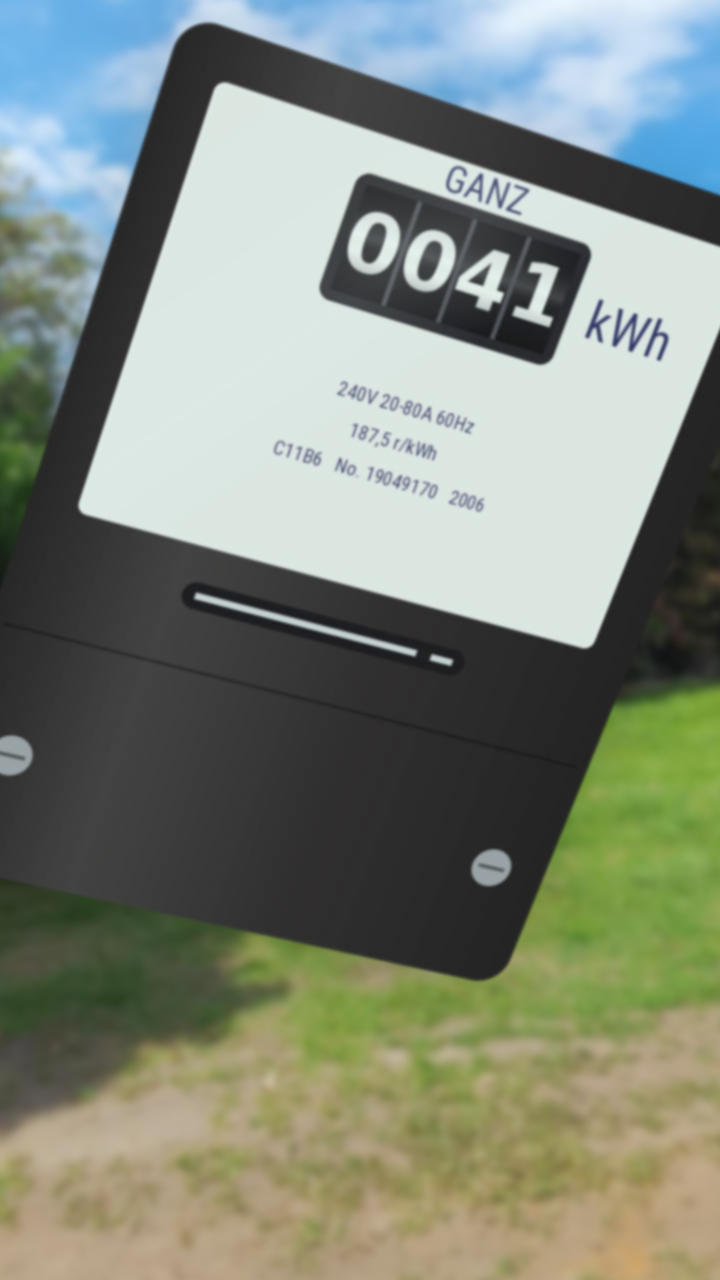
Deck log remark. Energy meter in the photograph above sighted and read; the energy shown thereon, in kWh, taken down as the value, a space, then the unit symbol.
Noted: 41 kWh
